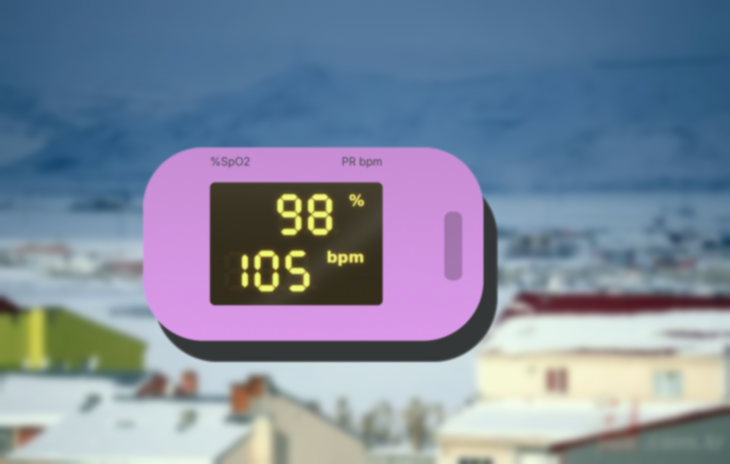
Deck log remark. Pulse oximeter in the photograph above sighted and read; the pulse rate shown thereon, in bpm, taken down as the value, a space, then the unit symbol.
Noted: 105 bpm
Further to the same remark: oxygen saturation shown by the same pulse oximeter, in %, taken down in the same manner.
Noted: 98 %
